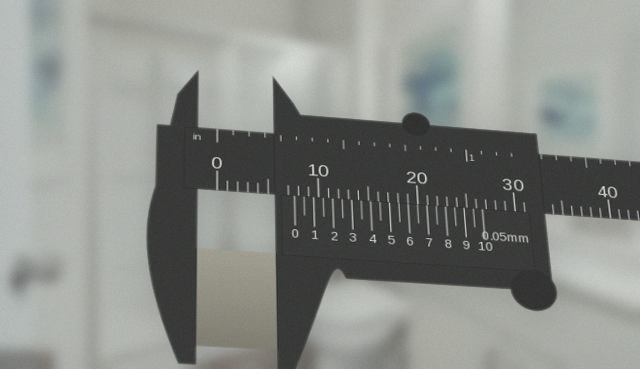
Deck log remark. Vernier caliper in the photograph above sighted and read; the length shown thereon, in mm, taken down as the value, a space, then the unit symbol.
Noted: 7.6 mm
